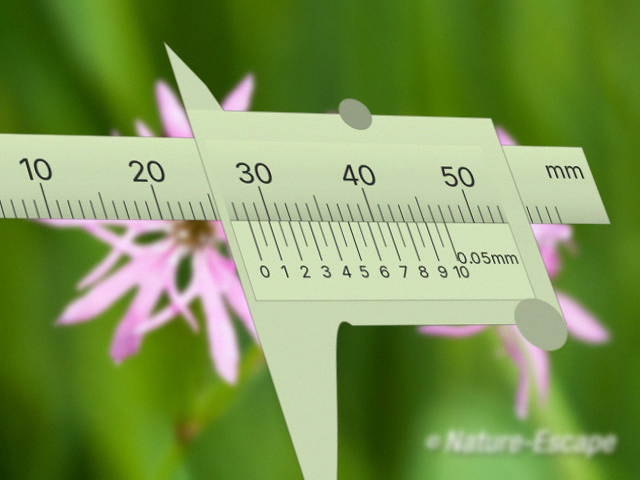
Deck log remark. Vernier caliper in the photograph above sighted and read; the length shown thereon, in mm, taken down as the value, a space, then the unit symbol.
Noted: 28.0 mm
